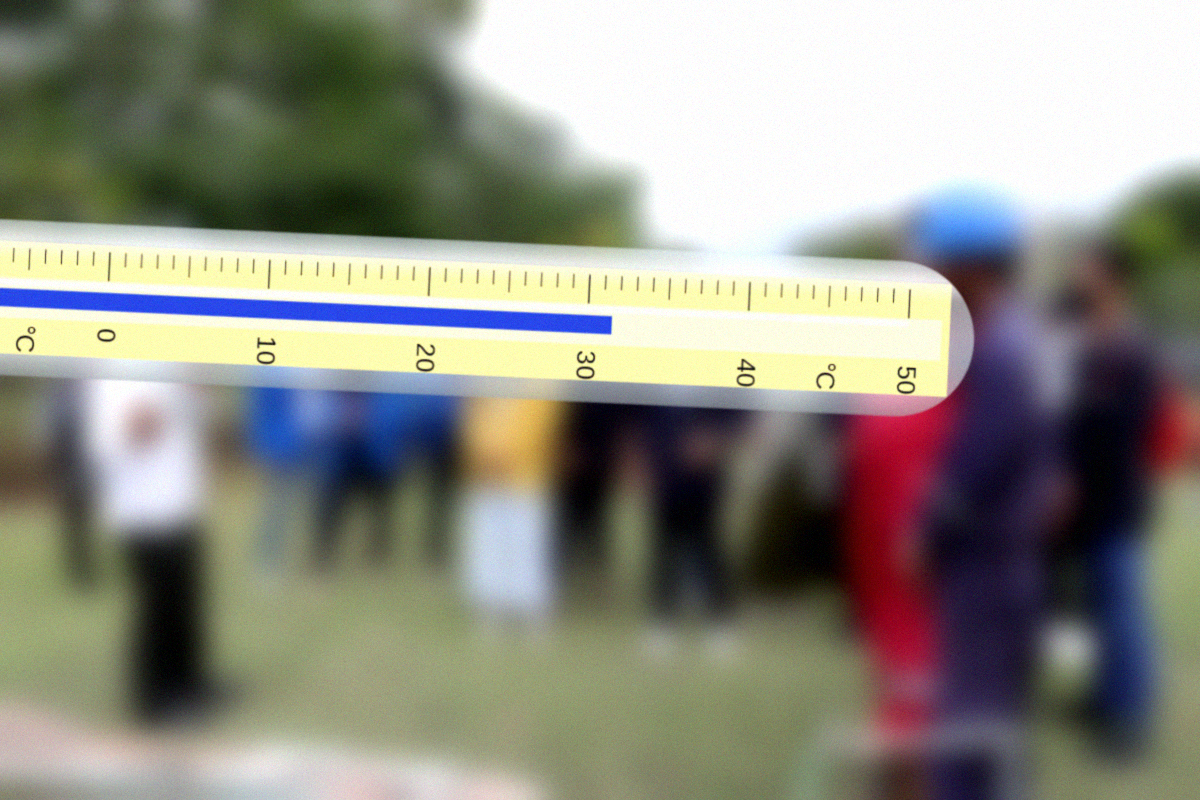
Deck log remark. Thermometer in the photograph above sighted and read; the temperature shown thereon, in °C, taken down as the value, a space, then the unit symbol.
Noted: 31.5 °C
